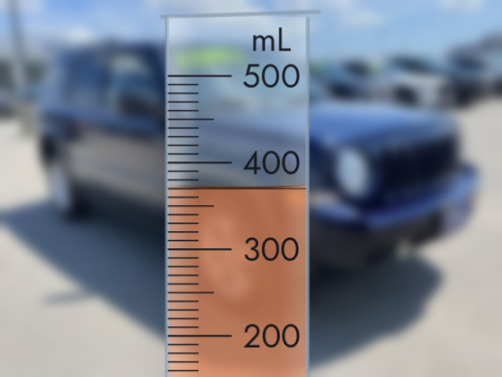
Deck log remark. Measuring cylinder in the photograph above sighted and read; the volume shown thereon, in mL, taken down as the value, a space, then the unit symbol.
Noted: 370 mL
